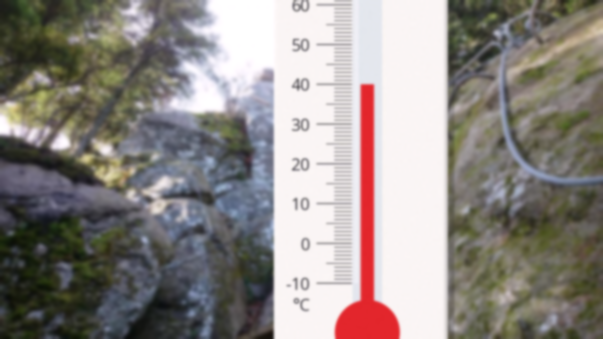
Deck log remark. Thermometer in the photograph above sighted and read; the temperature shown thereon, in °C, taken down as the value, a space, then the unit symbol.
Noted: 40 °C
